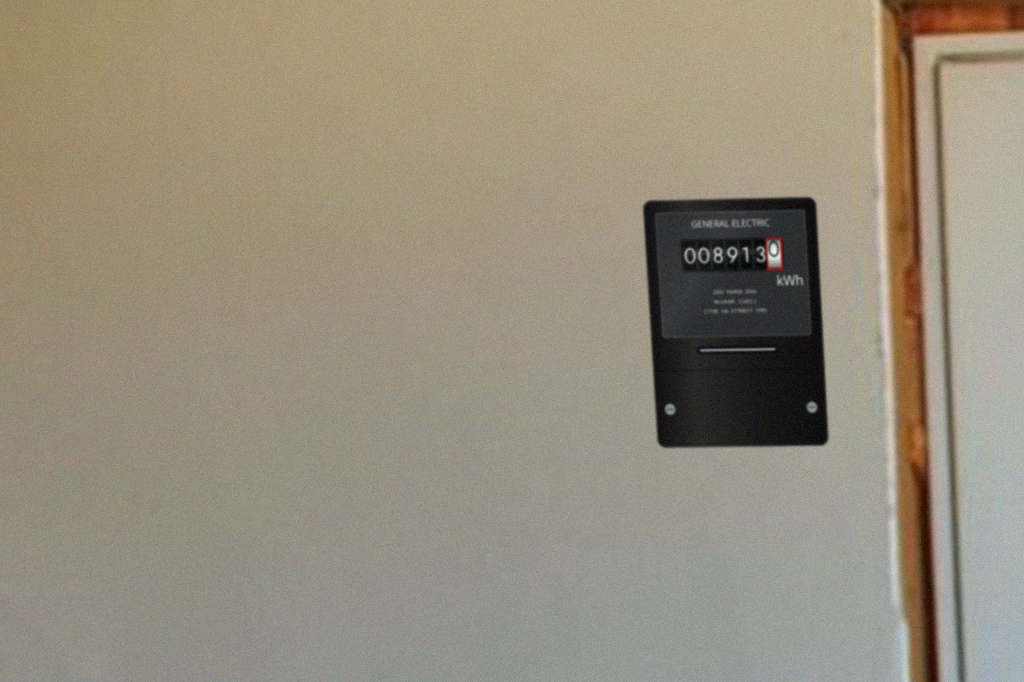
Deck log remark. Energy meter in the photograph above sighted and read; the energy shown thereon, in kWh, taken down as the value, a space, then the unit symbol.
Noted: 8913.0 kWh
